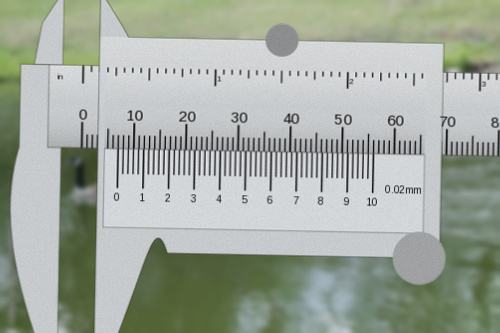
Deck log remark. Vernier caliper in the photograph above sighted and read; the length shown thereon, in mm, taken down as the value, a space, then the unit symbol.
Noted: 7.0 mm
